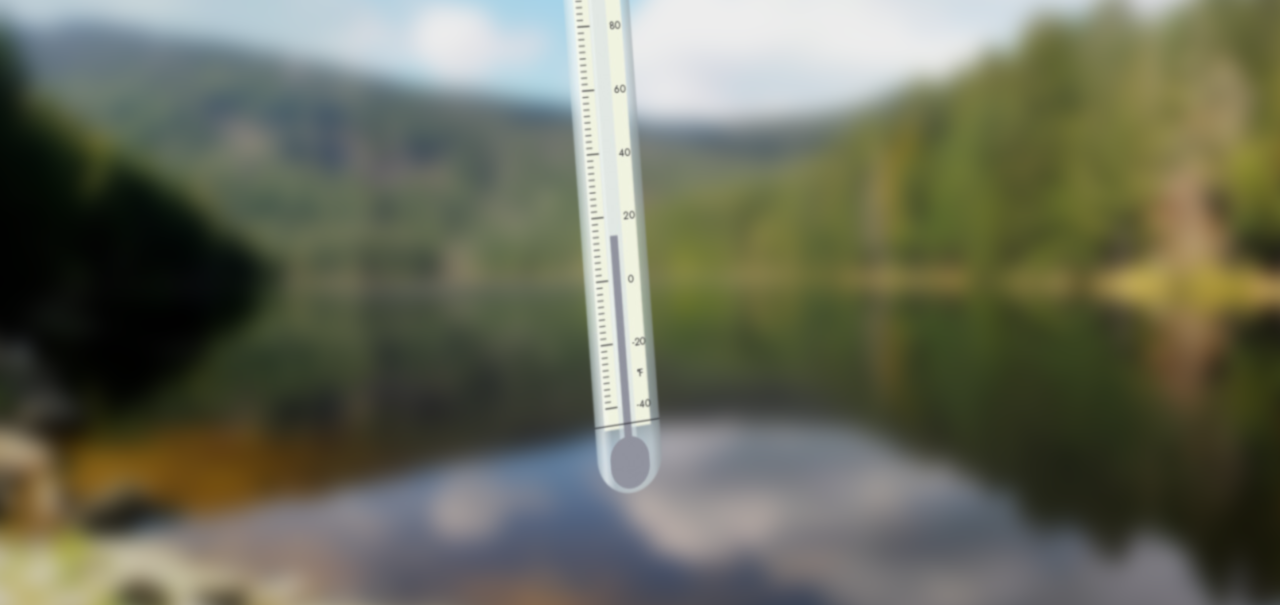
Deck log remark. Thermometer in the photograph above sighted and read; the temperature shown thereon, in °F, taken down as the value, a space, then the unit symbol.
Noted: 14 °F
